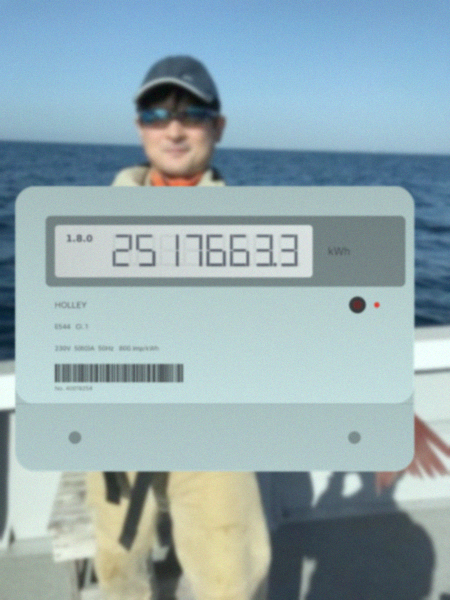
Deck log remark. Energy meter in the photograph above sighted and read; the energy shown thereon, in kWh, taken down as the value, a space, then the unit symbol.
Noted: 2517663.3 kWh
